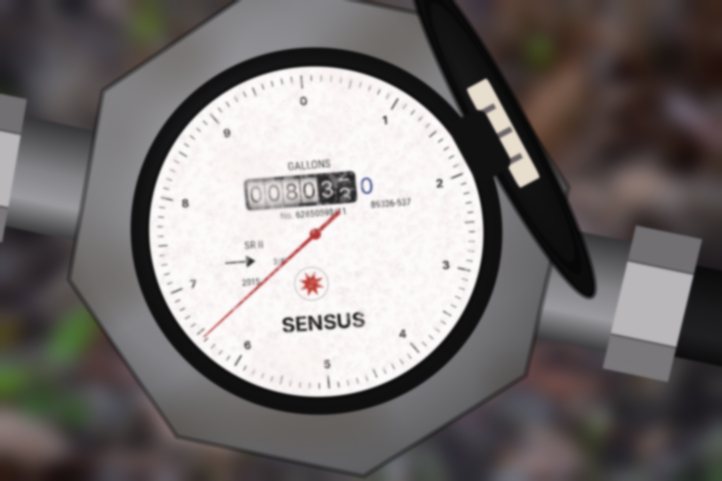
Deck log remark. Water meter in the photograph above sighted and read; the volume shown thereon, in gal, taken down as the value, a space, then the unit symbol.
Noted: 80326.4 gal
